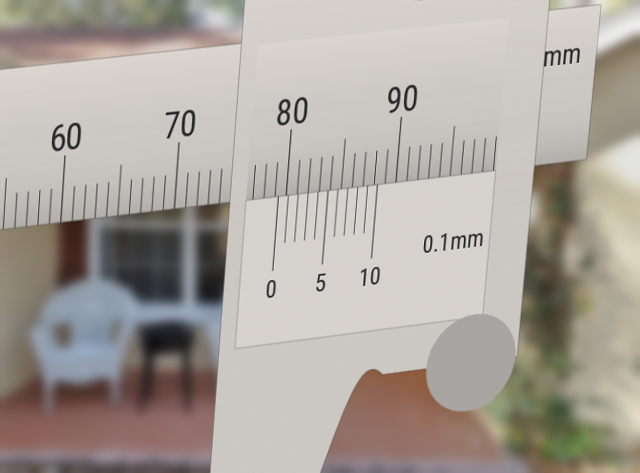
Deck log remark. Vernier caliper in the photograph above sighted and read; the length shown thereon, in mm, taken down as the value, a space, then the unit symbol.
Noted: 79.3 mm
